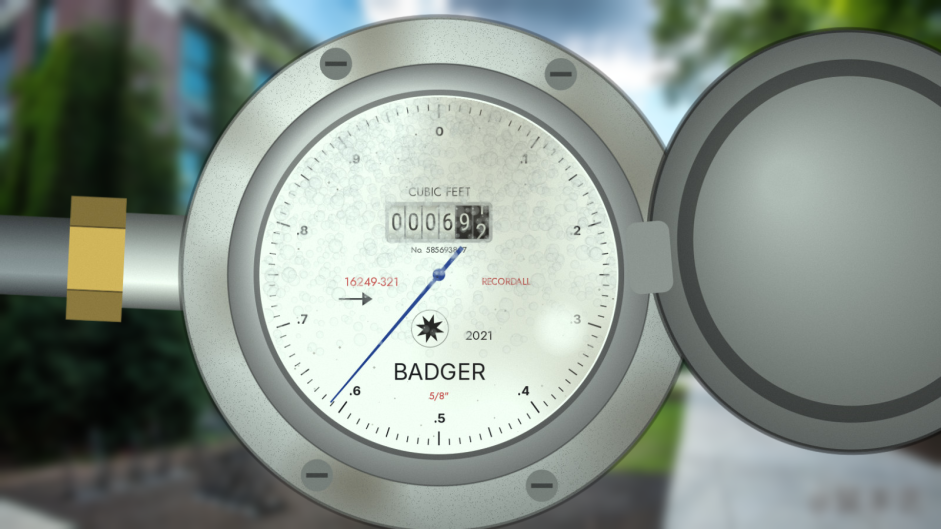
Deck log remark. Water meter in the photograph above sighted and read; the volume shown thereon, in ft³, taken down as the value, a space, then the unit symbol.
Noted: 691.61 ft³
